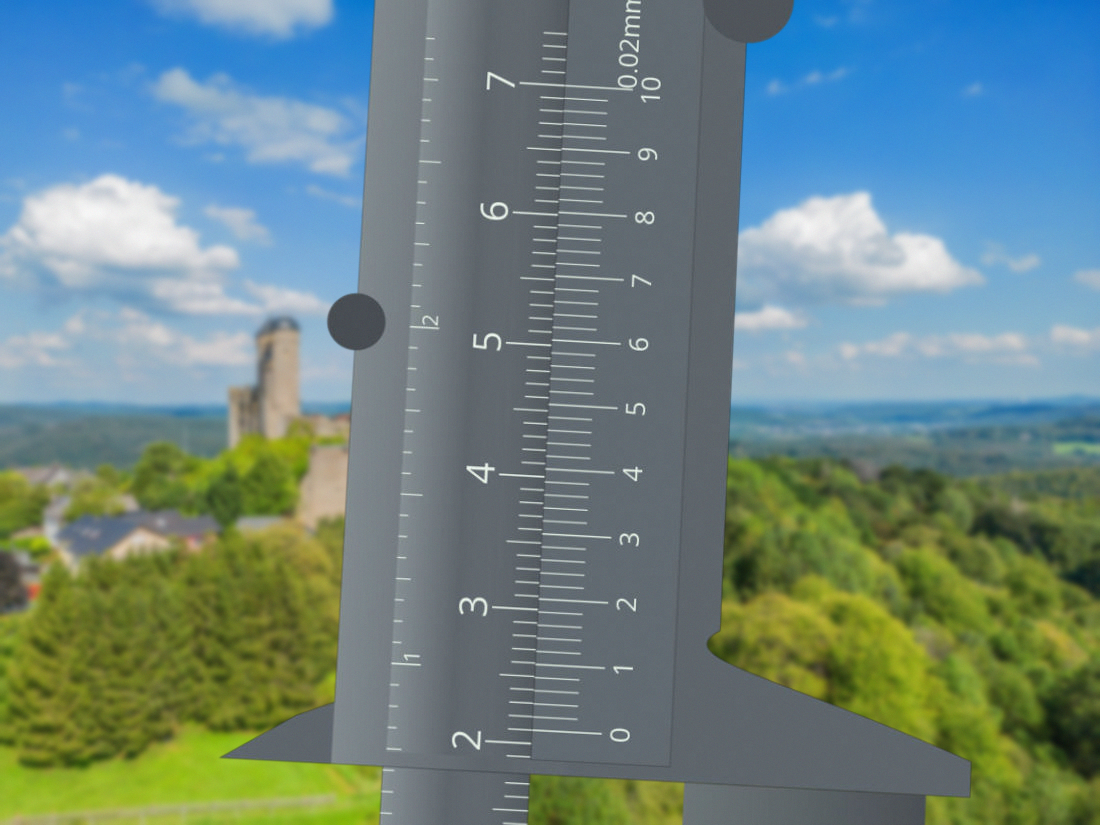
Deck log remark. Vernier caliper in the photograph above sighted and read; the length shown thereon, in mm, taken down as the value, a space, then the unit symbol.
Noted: 21.0 mm
